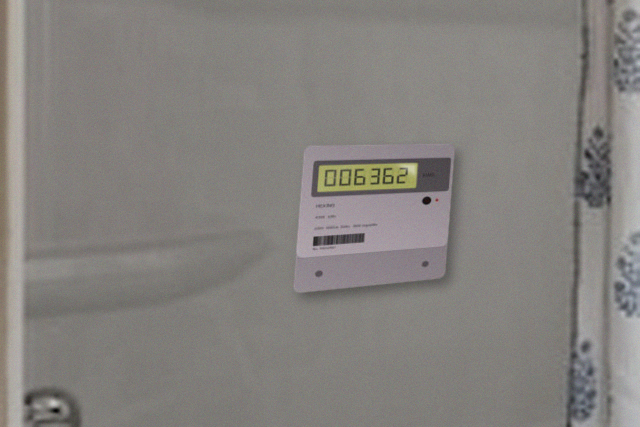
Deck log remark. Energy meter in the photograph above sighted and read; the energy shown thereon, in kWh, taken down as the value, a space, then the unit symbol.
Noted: 6362 kWh
